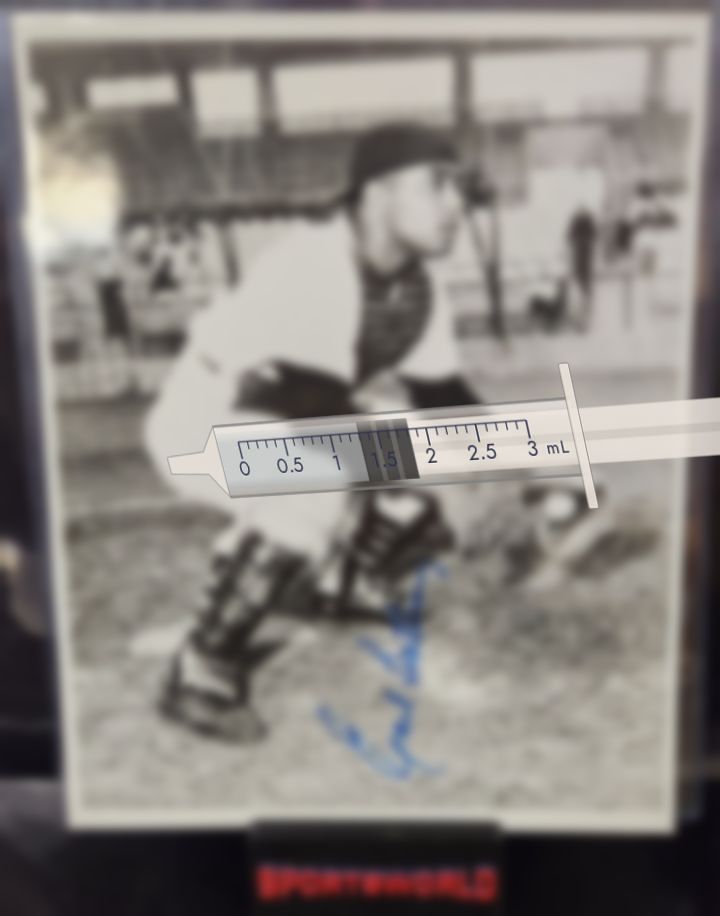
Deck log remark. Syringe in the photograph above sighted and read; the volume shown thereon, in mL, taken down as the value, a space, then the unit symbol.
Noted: 1.3 mL
